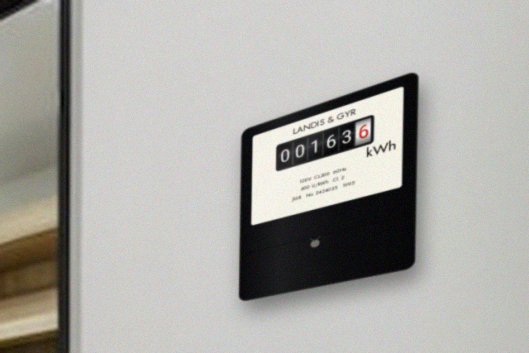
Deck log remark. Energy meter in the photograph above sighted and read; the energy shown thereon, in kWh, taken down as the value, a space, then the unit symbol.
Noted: 163.6 kWh
